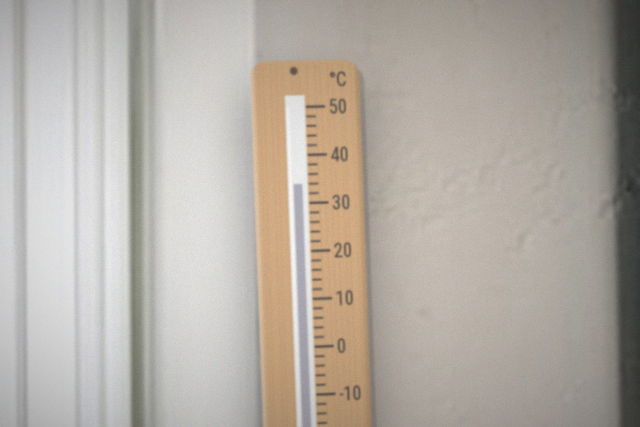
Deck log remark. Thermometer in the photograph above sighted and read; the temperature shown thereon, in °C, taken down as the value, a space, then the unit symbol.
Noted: 34 °C
